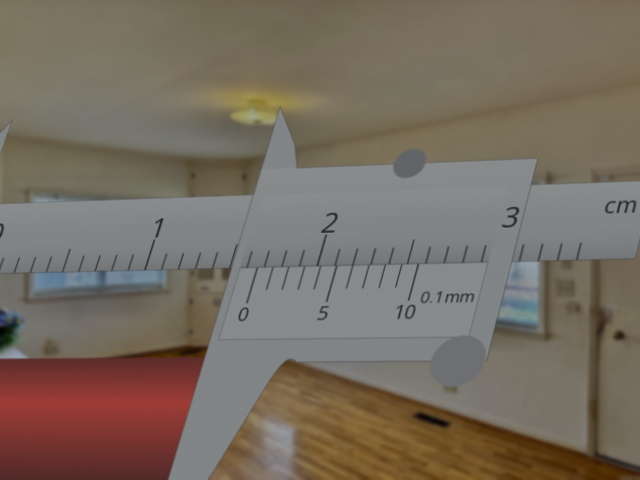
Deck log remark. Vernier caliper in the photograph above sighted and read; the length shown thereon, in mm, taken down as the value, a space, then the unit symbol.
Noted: 16.6 mm
